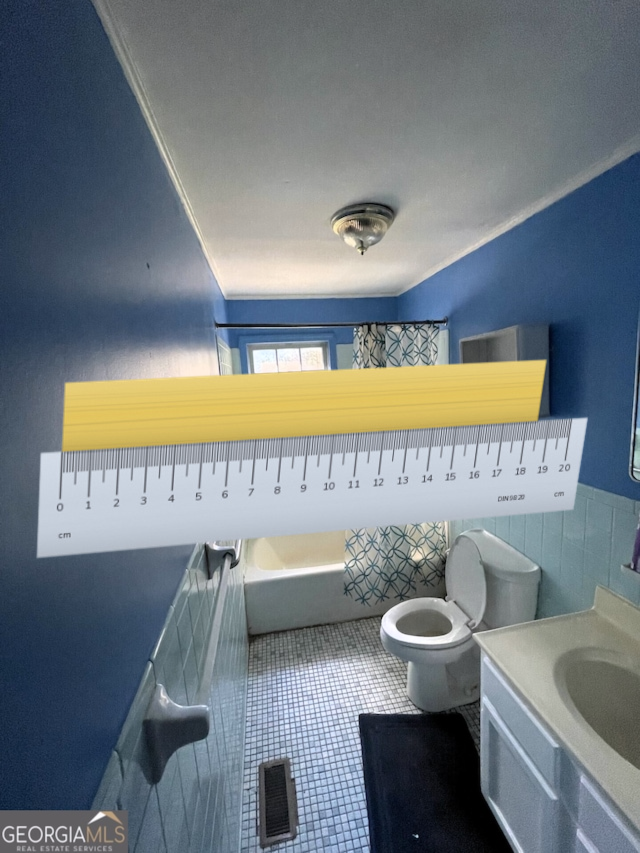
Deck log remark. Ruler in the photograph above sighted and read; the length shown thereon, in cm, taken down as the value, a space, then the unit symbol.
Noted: 18.5 cm
